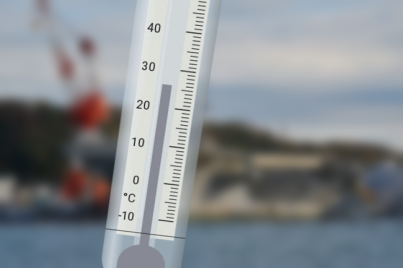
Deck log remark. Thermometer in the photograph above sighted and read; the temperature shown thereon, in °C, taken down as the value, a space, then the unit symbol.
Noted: 26 °C
